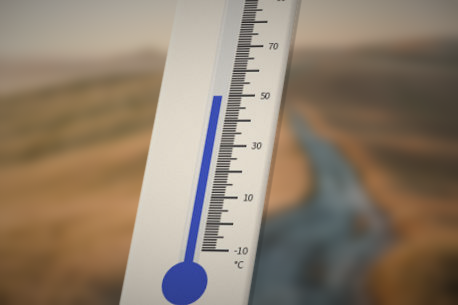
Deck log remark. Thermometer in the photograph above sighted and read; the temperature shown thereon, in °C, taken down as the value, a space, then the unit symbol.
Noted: 50 °C
